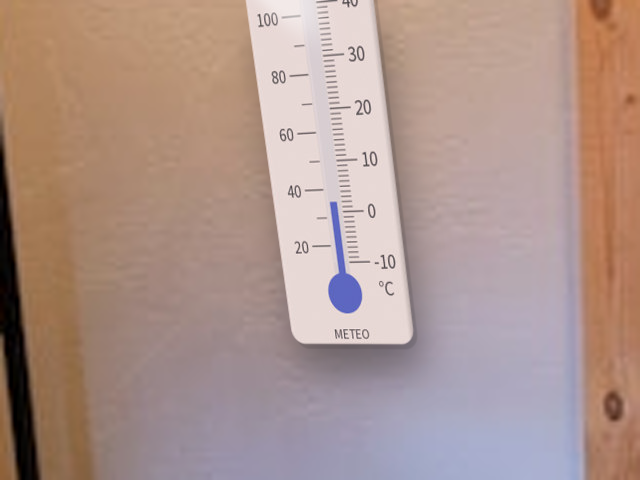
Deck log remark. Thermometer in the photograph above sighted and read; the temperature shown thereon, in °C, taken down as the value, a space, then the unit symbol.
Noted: 2 °C
